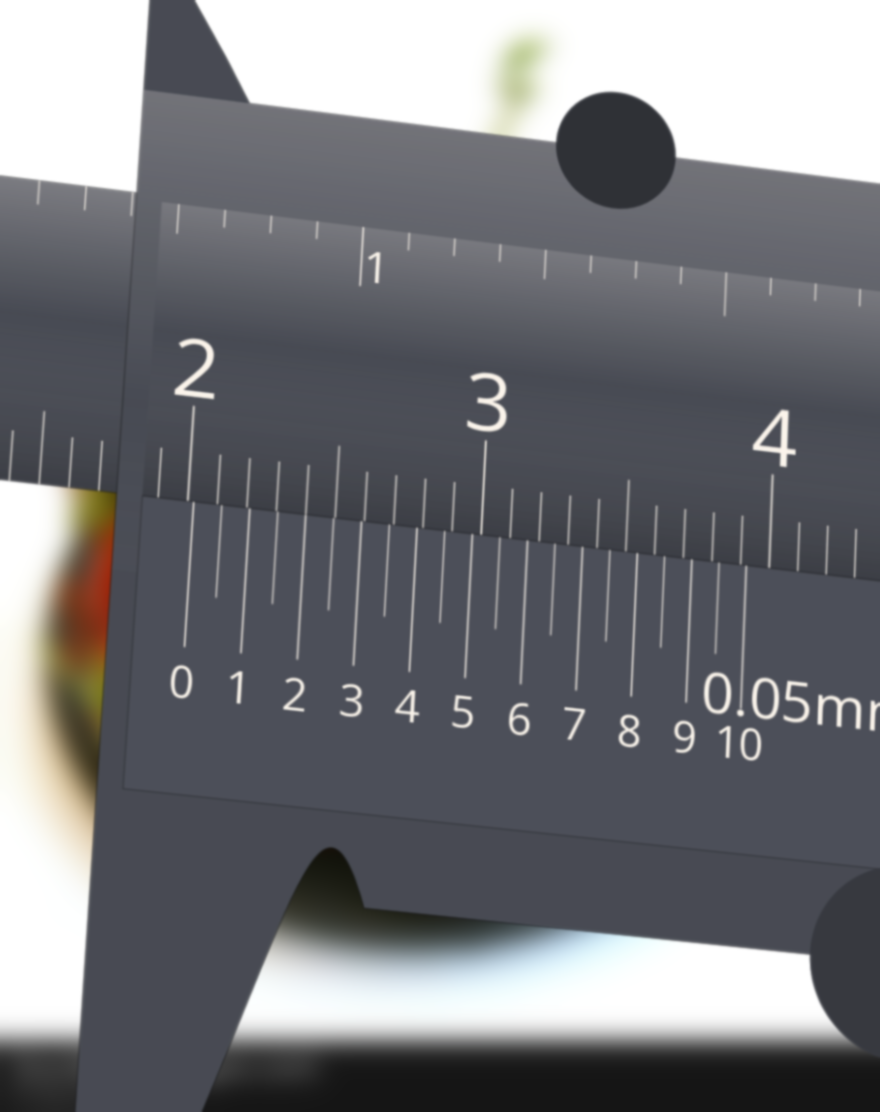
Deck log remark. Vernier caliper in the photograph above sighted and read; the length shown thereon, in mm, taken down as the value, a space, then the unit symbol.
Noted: 20.2 mm
